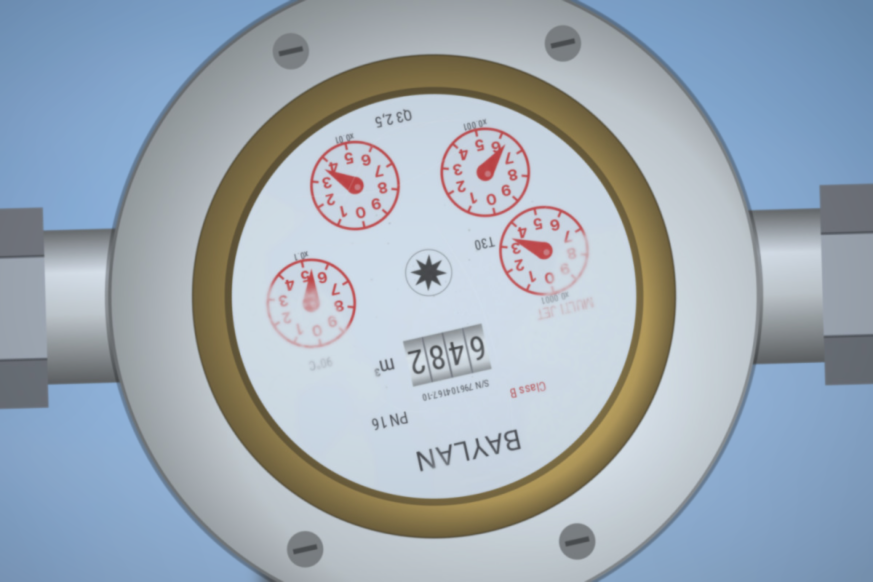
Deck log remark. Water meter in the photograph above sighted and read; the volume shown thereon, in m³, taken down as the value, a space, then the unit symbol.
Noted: 6482.5363 m³
